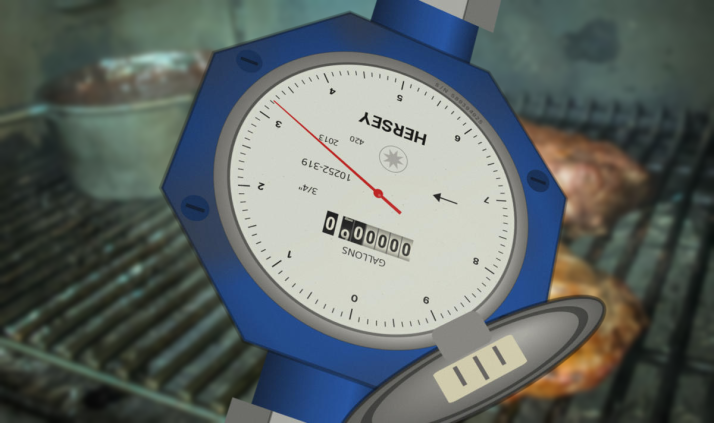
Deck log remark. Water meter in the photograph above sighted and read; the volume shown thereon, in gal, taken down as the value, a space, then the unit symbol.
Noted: 63.2 gal
